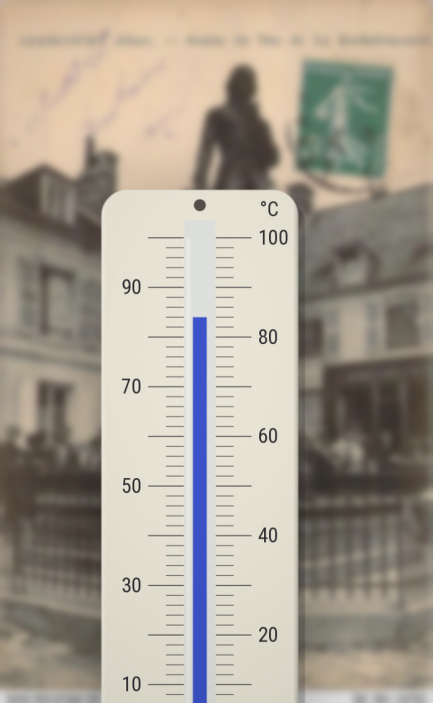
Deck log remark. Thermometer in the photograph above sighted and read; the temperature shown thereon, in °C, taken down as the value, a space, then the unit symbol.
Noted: 84 °C
